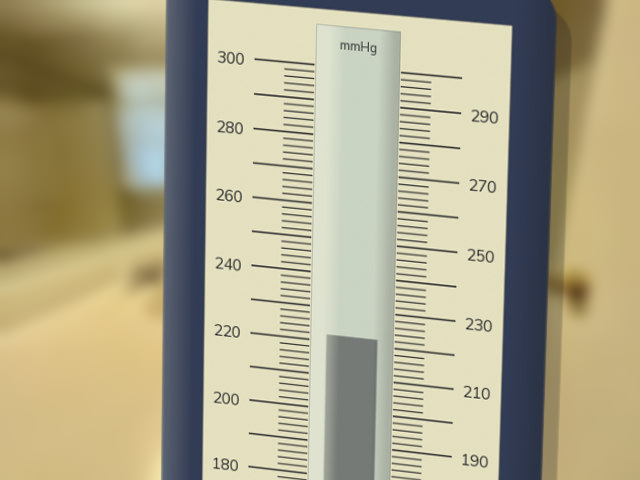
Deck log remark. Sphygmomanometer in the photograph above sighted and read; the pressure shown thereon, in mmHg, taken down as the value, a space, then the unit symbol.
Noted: 222 mmHg
